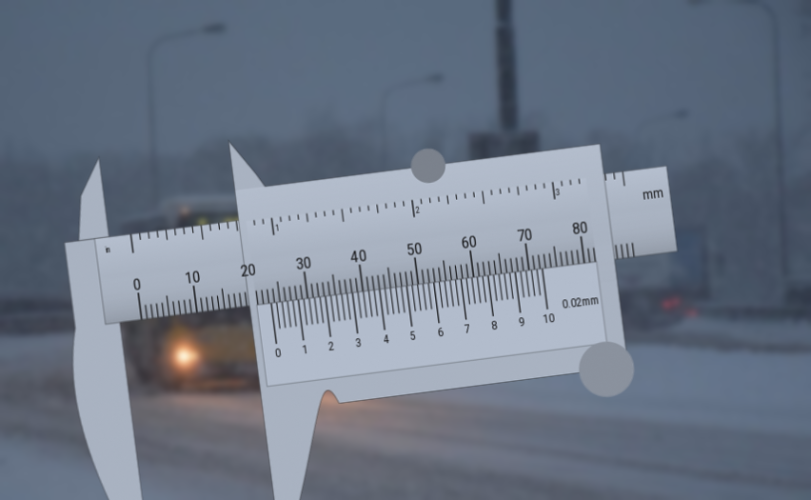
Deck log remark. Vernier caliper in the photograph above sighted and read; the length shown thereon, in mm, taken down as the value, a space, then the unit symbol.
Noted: 23.4 mm
